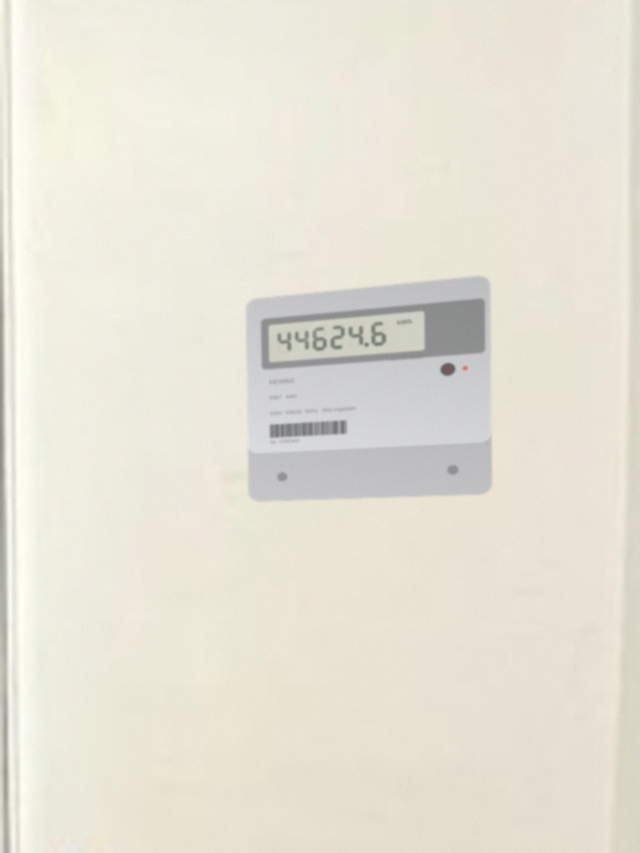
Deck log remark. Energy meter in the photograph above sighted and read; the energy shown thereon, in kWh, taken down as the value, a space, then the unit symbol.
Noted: 44624.6 kWh
